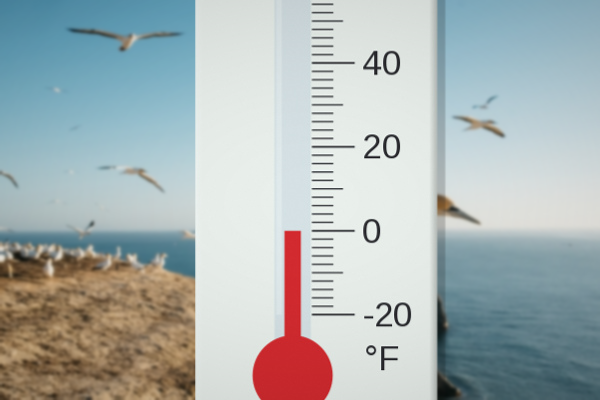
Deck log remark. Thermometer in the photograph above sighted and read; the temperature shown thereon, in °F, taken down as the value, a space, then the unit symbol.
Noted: 0 °F
